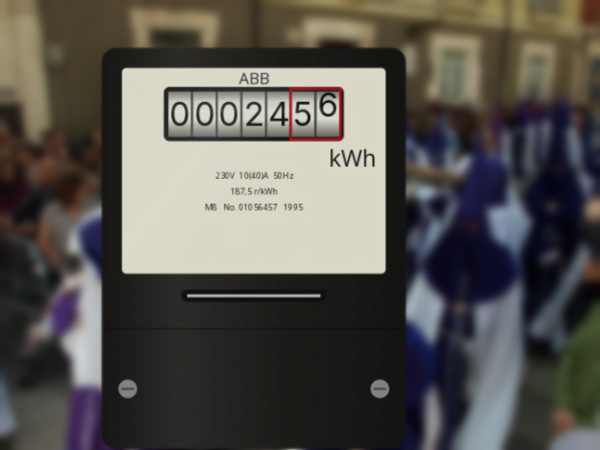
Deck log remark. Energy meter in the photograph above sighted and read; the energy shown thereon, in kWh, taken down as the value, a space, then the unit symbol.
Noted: 24.56 kWh
